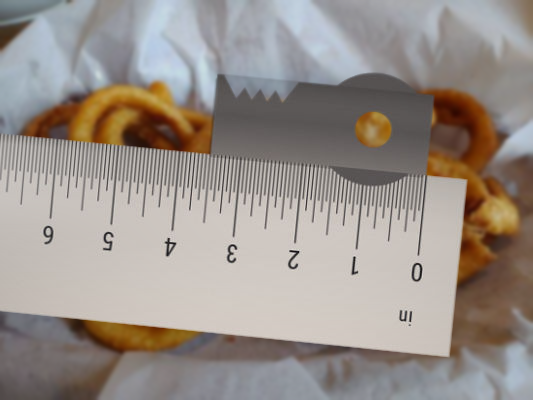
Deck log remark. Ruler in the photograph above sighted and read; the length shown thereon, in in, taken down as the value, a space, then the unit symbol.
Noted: 3.5 in
